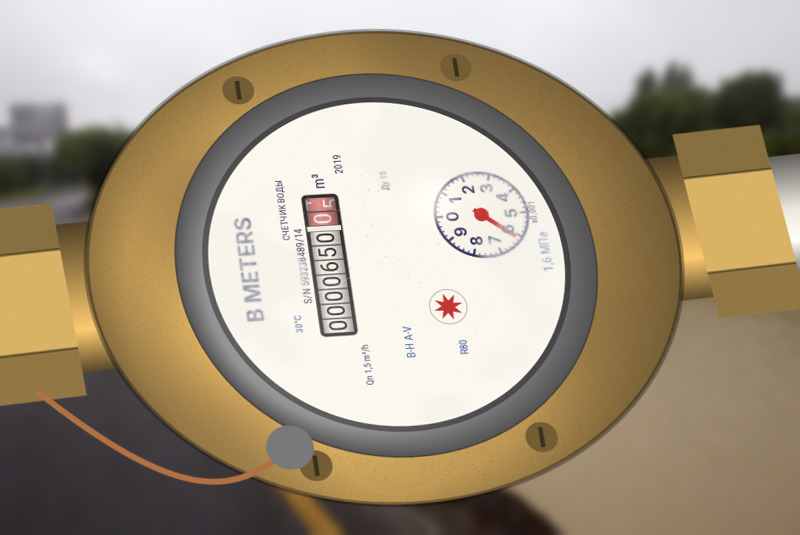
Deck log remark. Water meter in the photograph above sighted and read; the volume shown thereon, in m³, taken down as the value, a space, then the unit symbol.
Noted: 650.046 m³
